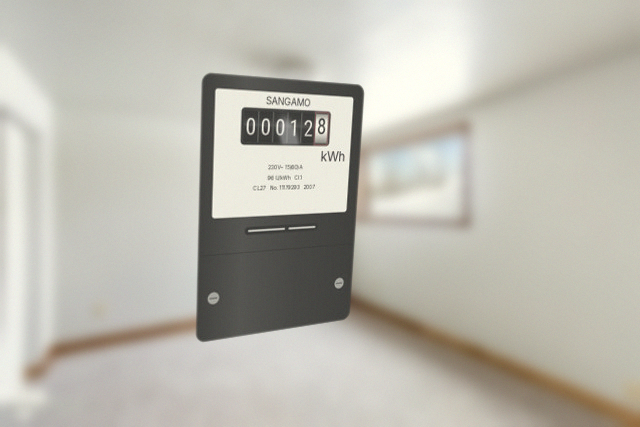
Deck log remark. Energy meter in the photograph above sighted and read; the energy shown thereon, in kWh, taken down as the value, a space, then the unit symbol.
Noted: 12.8 kWh
